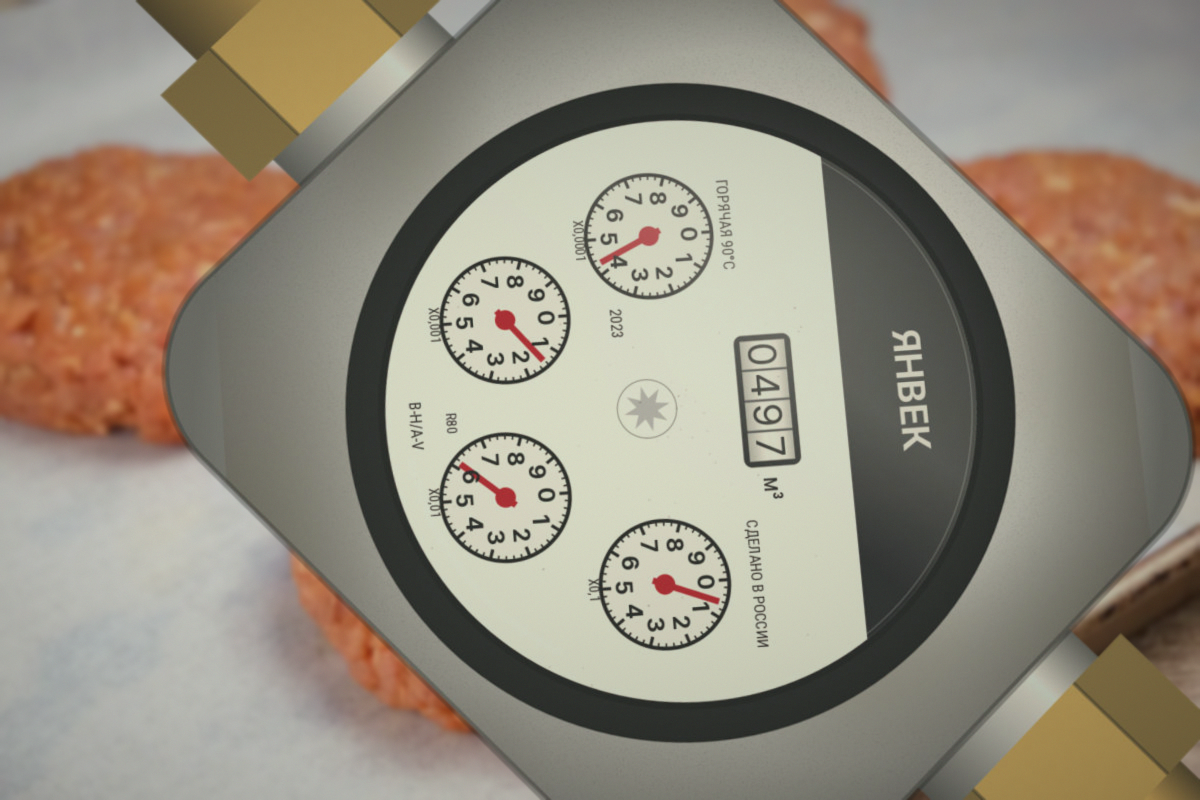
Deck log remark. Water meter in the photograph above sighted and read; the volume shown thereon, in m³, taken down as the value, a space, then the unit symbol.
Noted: 497.0614 m³
